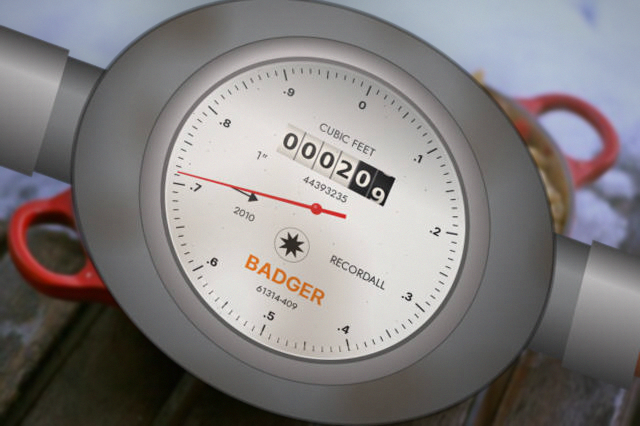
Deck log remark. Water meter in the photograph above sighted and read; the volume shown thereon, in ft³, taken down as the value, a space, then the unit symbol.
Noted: 208.71 ft³
